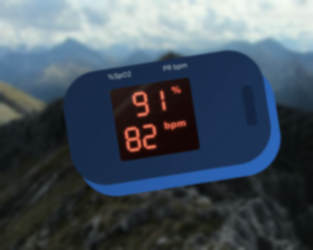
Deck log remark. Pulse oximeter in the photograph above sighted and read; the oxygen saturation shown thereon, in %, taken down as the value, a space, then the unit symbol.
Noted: 91 %
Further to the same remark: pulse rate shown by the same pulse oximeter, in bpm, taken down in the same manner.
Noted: 82 bpm
